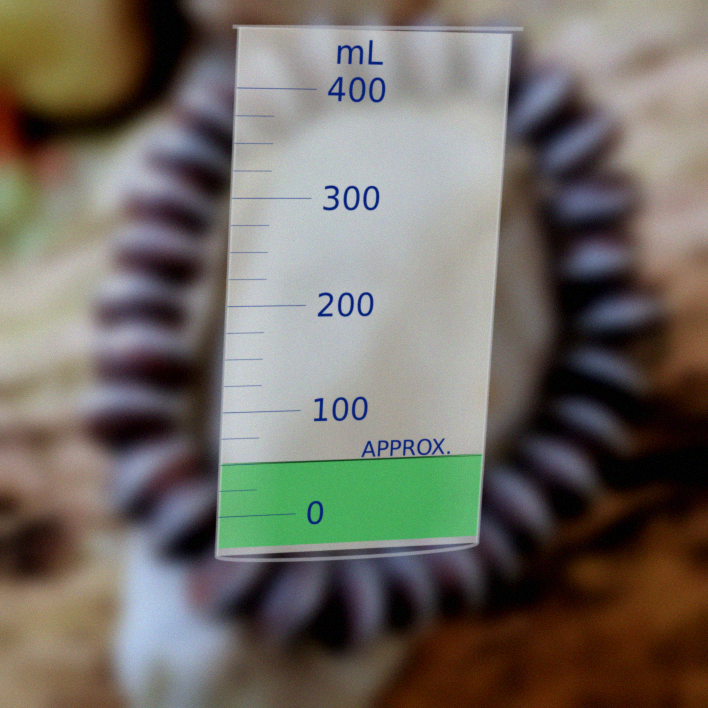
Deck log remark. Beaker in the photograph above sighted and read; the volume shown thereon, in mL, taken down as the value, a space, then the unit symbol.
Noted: 50 mL
